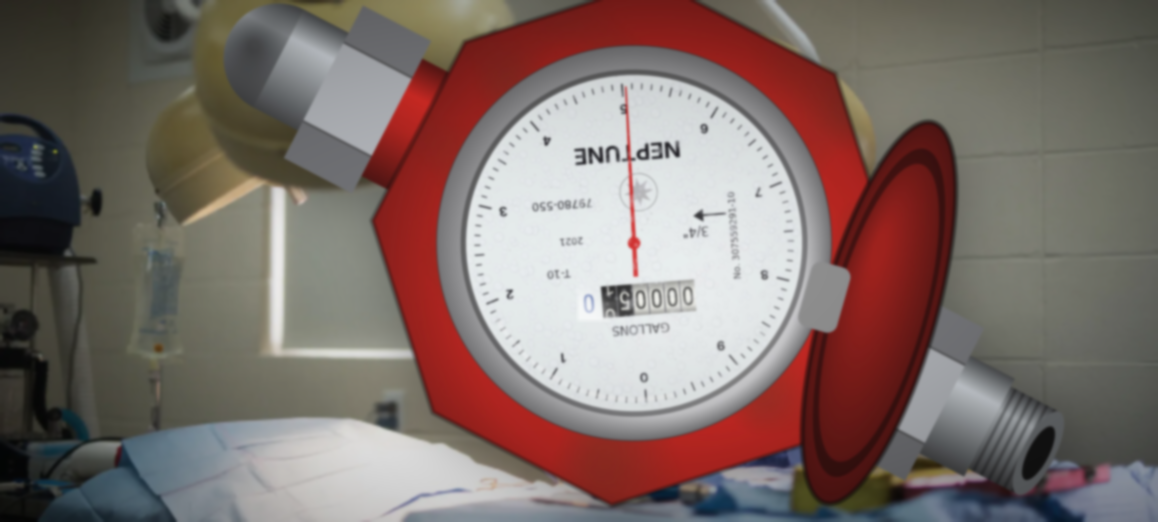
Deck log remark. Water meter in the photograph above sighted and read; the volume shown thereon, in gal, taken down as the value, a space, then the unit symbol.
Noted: 505.0 gal
